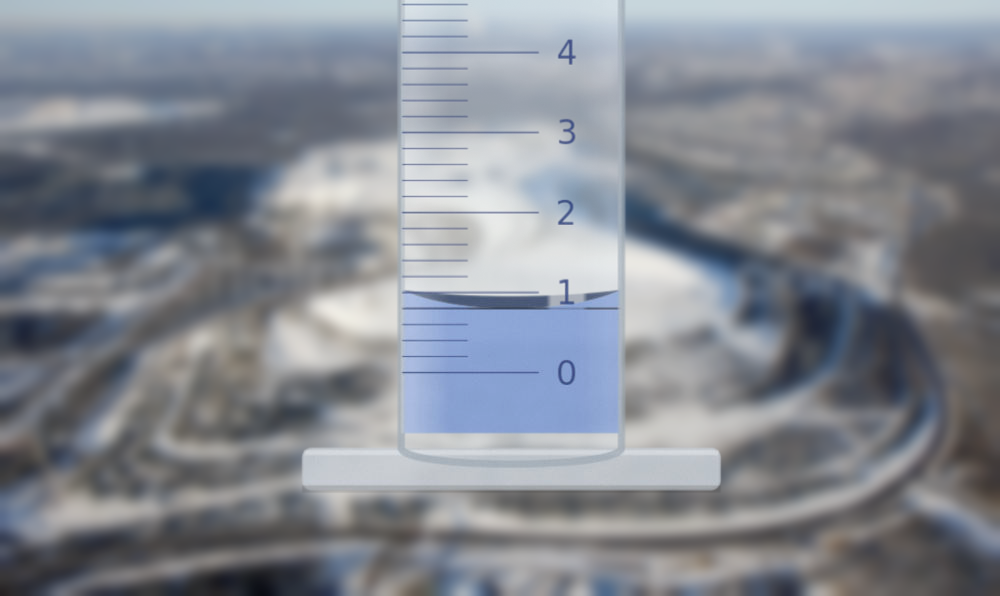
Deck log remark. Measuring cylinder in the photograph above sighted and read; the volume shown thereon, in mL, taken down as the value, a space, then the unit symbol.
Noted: 0.8 mL
